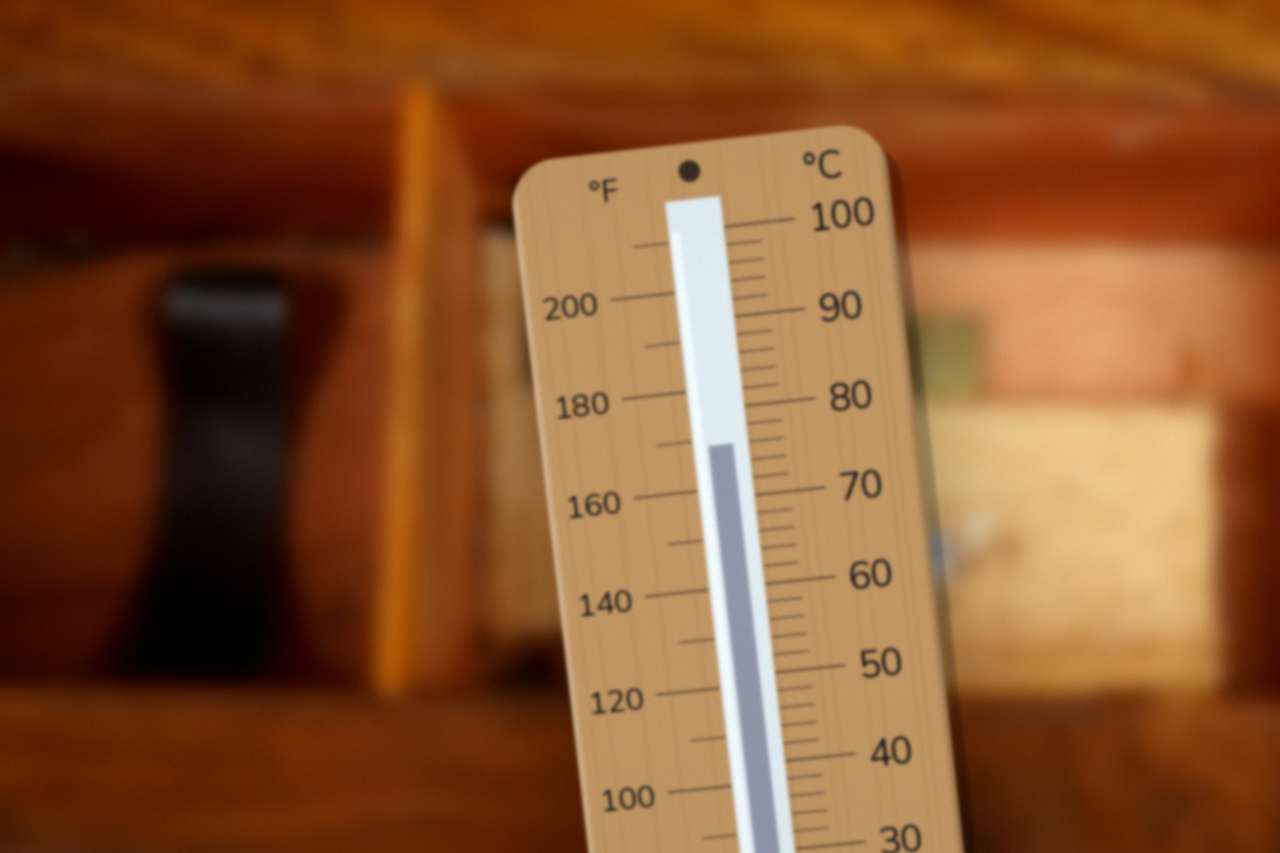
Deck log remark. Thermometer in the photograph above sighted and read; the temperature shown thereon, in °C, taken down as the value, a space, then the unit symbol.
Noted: 76 °C
